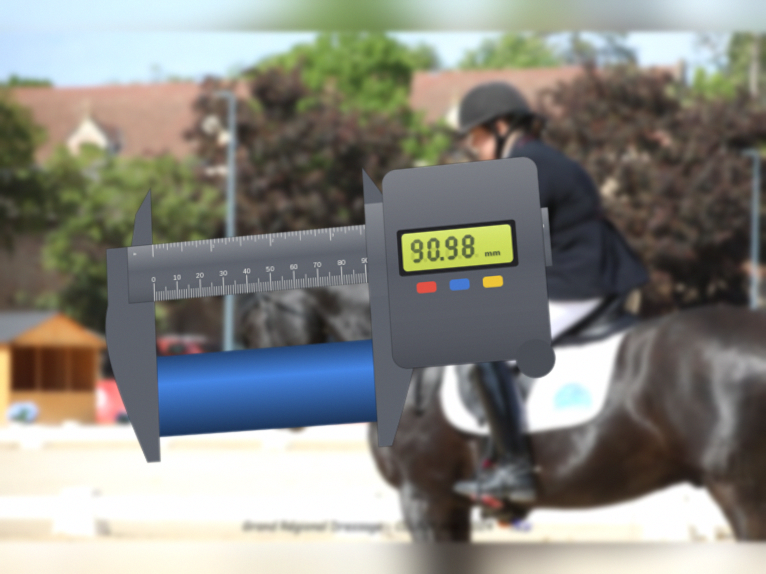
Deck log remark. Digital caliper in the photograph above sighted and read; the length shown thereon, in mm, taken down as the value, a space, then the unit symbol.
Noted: 90.98 mm
